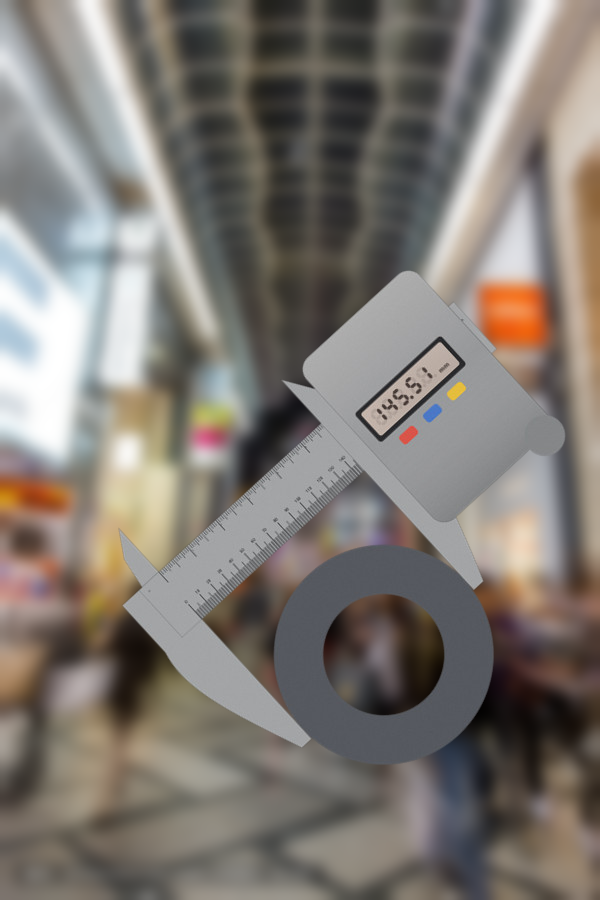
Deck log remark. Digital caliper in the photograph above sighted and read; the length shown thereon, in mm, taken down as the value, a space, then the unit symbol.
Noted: 145.51 mm
